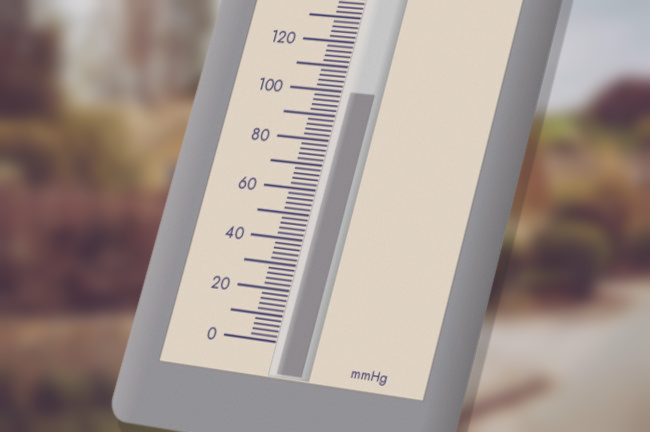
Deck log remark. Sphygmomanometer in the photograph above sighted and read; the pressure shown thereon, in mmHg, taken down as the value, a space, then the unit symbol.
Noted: 100 mmHg
